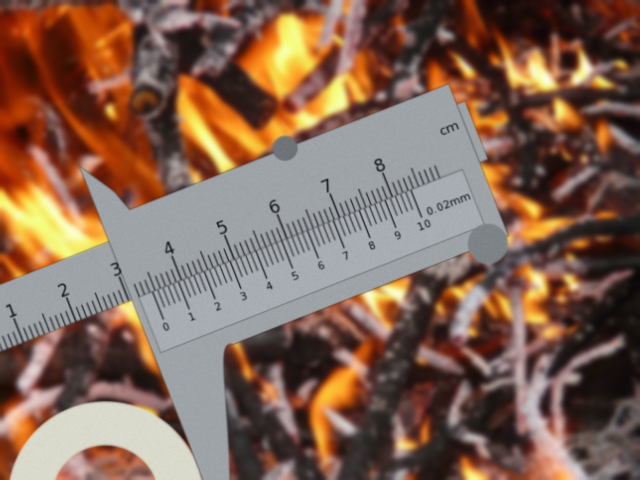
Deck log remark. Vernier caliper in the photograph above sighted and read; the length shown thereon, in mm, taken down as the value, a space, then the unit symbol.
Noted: 34.5 mm
